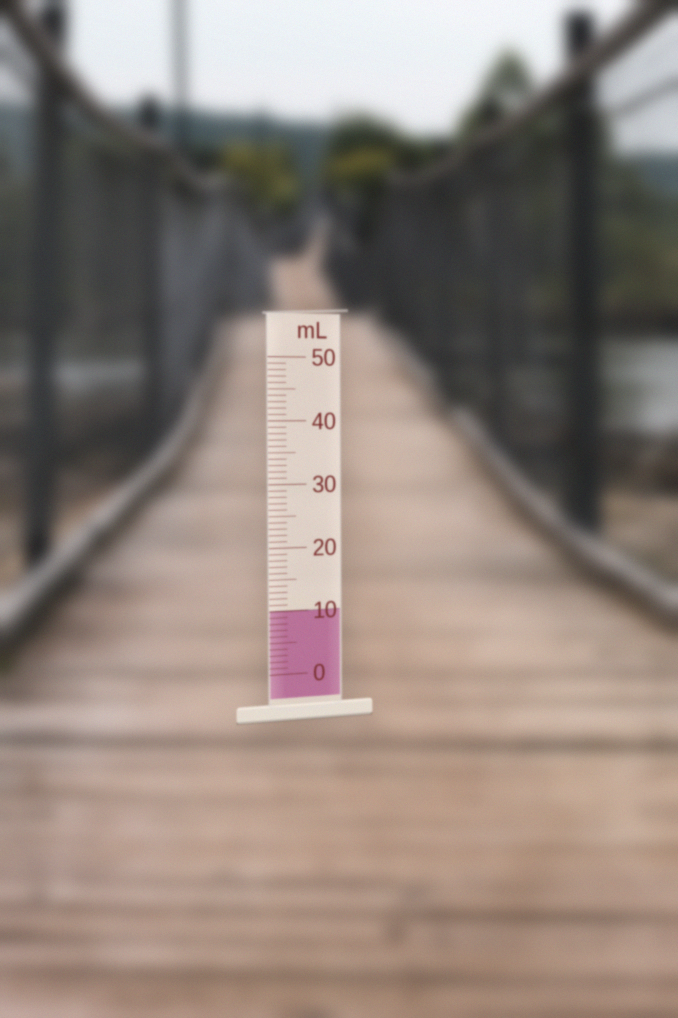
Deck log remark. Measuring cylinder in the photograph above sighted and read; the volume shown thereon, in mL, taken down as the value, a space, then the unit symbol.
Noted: 10 mL
